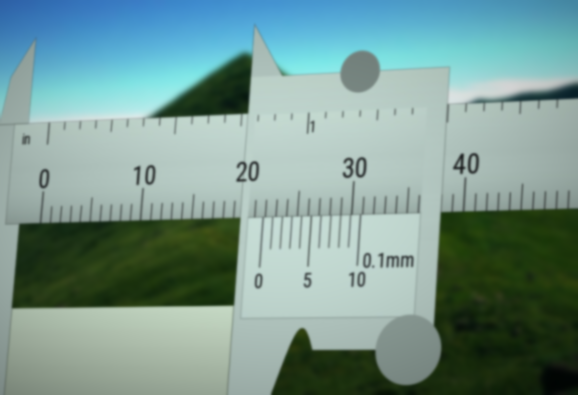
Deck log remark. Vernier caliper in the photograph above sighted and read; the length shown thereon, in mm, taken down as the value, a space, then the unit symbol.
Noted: 21.8 mm
